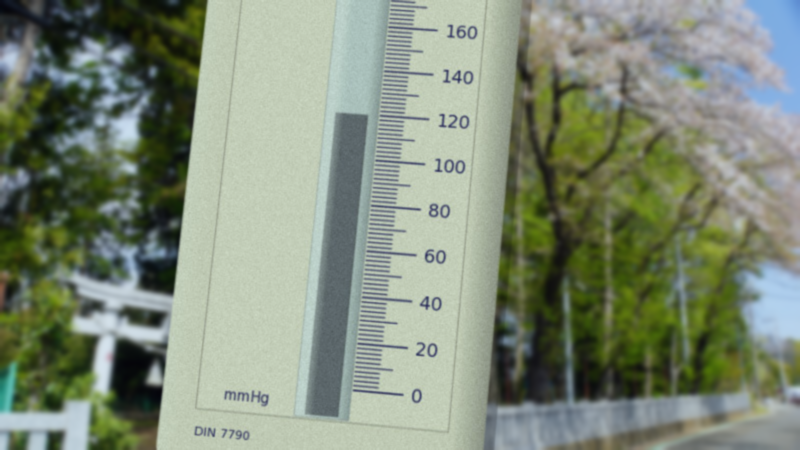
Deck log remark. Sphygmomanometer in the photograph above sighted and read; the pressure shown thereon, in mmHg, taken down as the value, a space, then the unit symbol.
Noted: 120 mmHg
